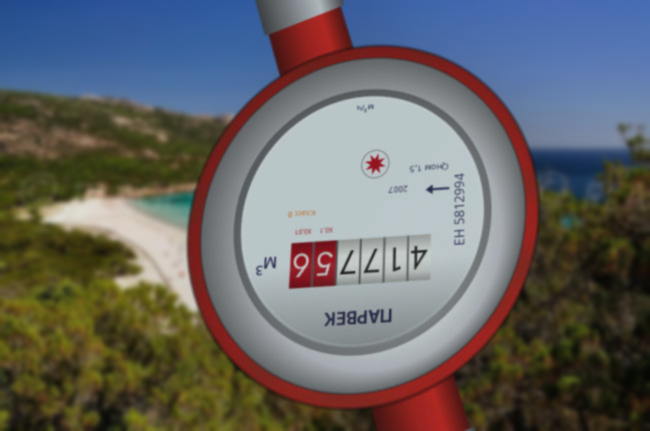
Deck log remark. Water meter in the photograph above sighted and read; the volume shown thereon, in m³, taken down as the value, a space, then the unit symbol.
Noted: 4177.56 m³
